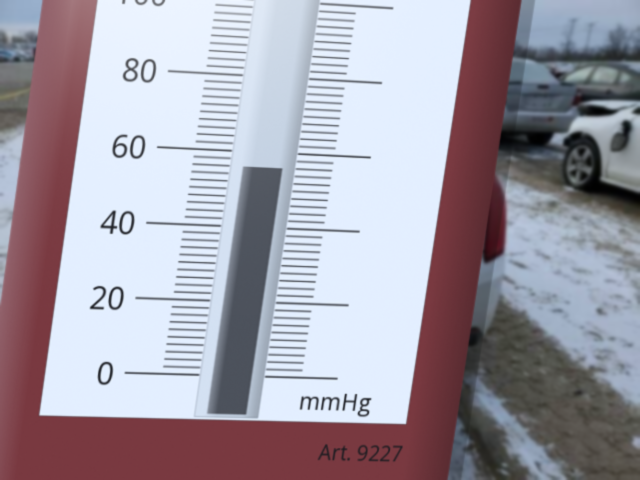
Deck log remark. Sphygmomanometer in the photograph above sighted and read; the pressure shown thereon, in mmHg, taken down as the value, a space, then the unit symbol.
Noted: 56 mmHg
